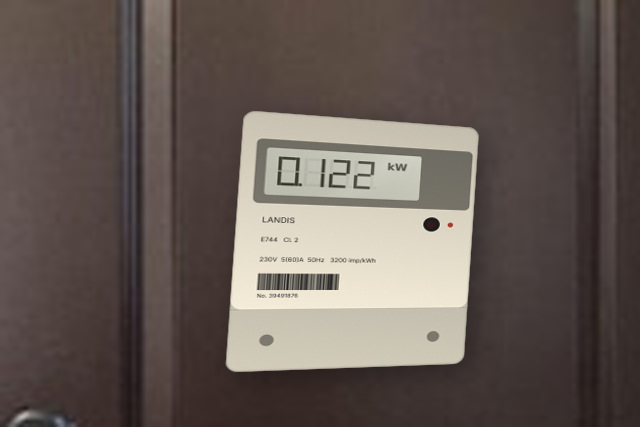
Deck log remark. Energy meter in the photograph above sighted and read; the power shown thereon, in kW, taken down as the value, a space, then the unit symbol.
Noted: 0.122 kW
